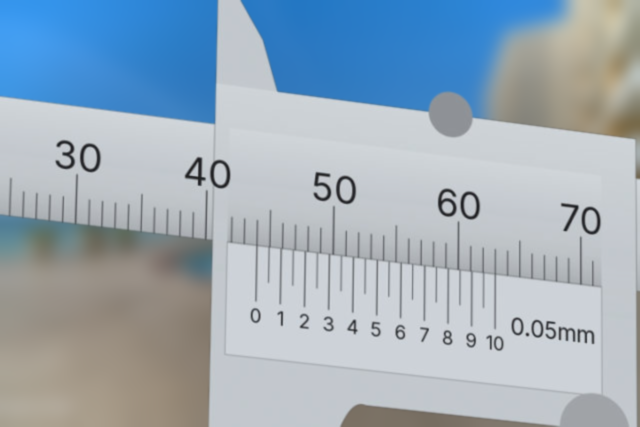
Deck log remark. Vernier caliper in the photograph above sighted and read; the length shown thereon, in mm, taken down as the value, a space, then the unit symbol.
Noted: 44.0 mm
